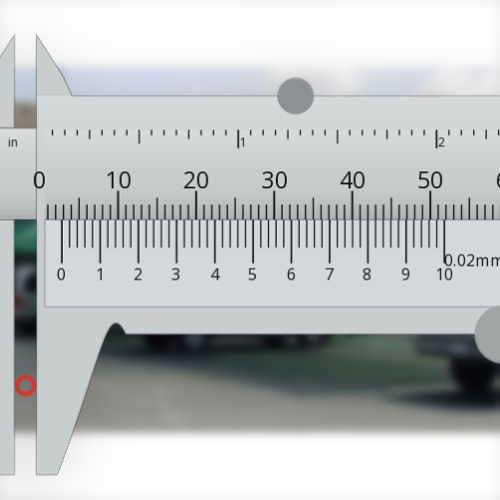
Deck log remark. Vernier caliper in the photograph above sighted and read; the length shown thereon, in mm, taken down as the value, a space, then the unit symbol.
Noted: 2.8 mm
